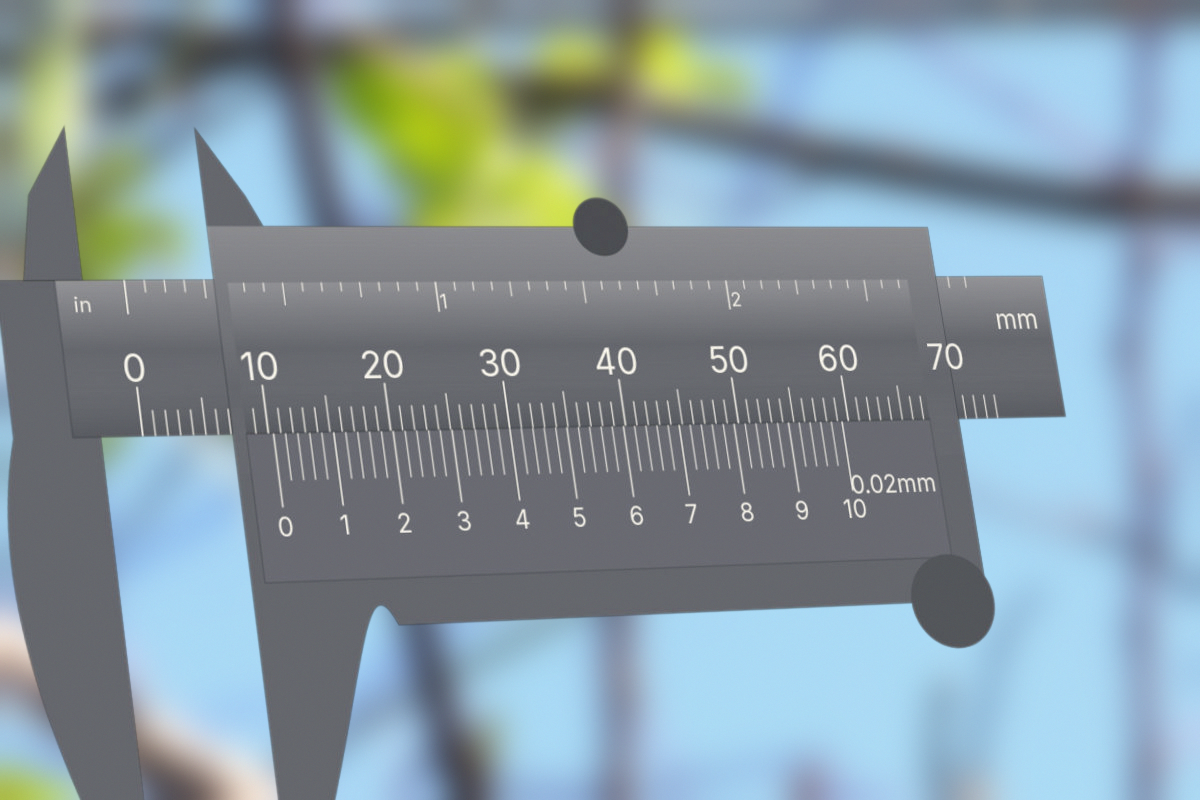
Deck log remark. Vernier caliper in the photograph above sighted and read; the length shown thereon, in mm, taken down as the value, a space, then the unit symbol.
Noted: 10.4 mm
